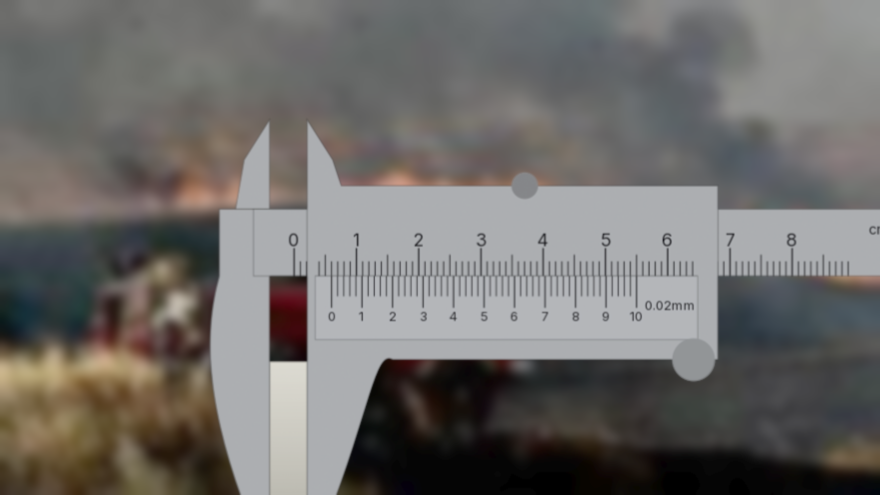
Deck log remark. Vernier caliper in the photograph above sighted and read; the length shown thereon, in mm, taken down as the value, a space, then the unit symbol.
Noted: 6.0 mm
